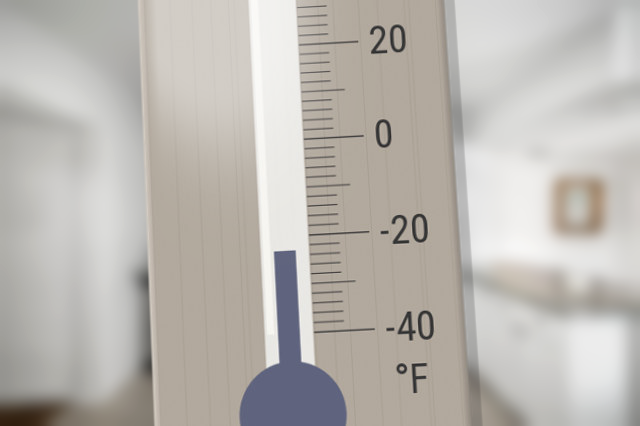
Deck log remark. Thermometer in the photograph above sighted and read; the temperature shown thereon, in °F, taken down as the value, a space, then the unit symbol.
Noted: -23 °F
